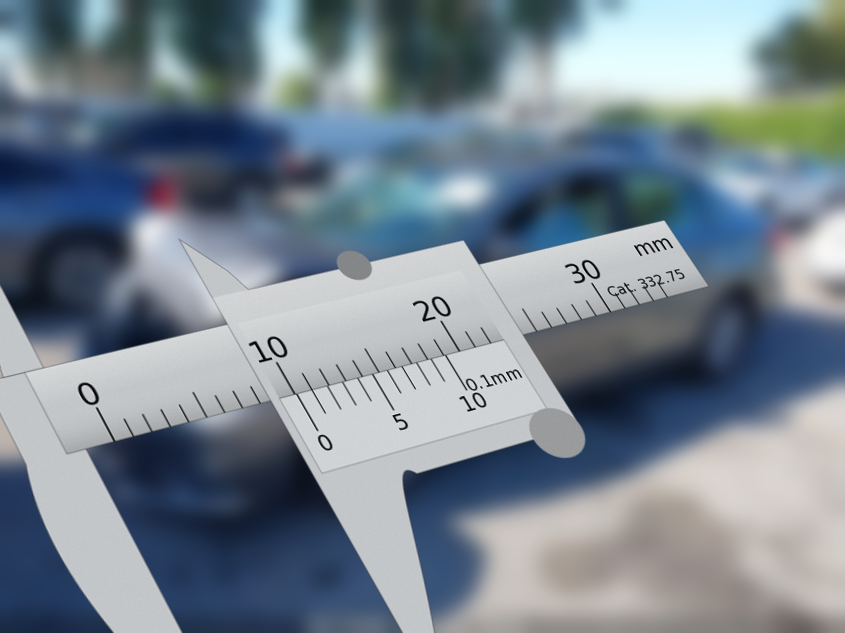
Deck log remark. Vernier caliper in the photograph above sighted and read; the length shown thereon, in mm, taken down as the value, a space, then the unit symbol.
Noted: 10.1 mm
